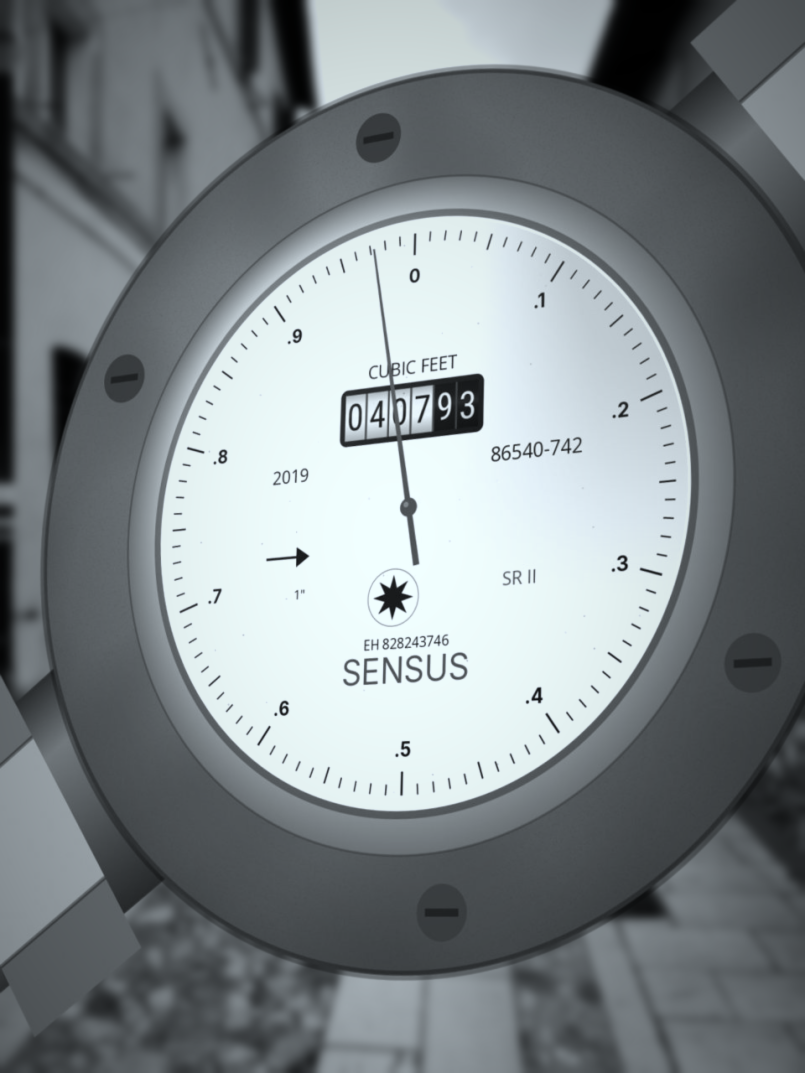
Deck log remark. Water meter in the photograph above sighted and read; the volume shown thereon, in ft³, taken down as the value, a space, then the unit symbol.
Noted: 40792.97 ft³
